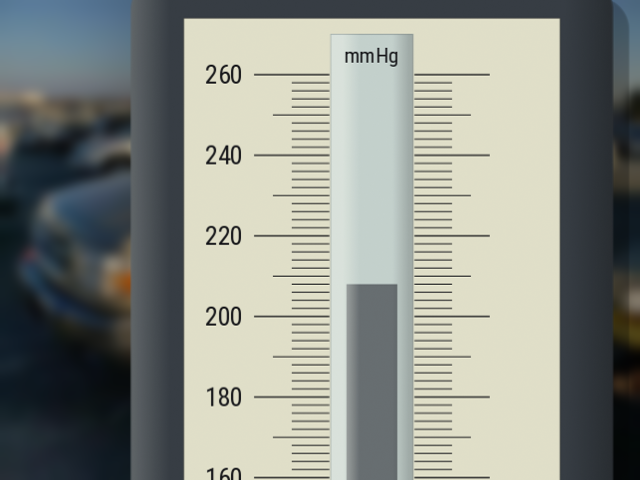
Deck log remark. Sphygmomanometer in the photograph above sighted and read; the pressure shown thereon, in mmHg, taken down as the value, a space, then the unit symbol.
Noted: 208 mmHg
